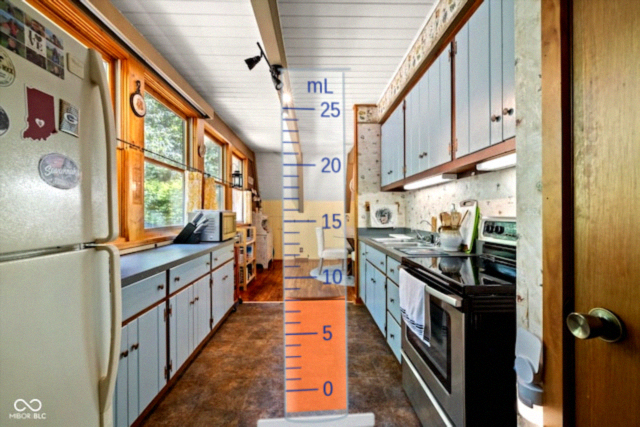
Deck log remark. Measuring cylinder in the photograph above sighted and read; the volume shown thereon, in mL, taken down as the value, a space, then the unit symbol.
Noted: 8 mL
